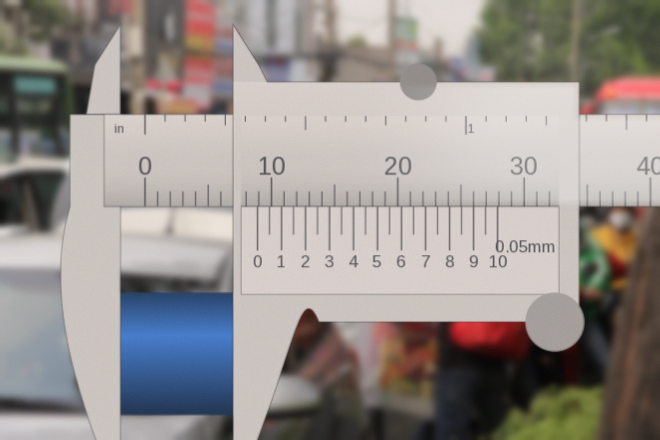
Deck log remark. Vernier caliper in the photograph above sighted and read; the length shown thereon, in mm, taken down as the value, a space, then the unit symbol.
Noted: 8.9 mm
